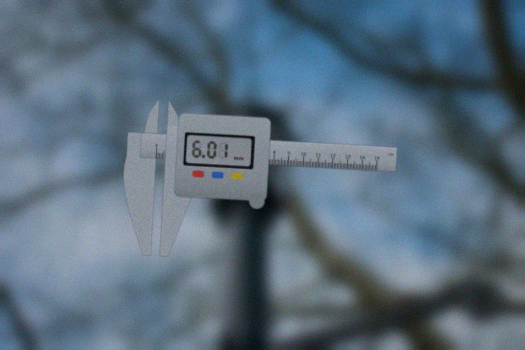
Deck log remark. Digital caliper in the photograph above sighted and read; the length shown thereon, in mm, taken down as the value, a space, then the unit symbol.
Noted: 6.01 mm
